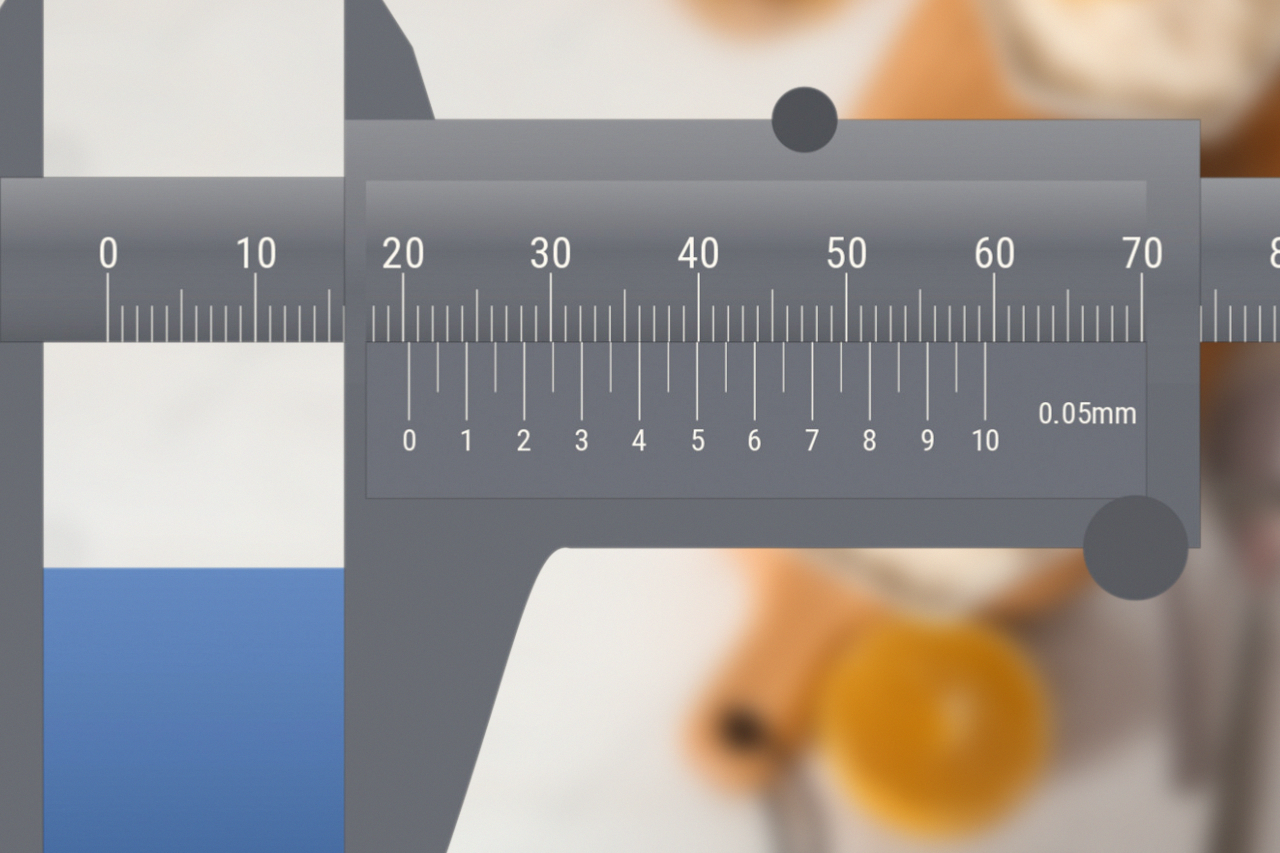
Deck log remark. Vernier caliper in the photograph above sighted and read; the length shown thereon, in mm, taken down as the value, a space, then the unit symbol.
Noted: 20.4 mm
